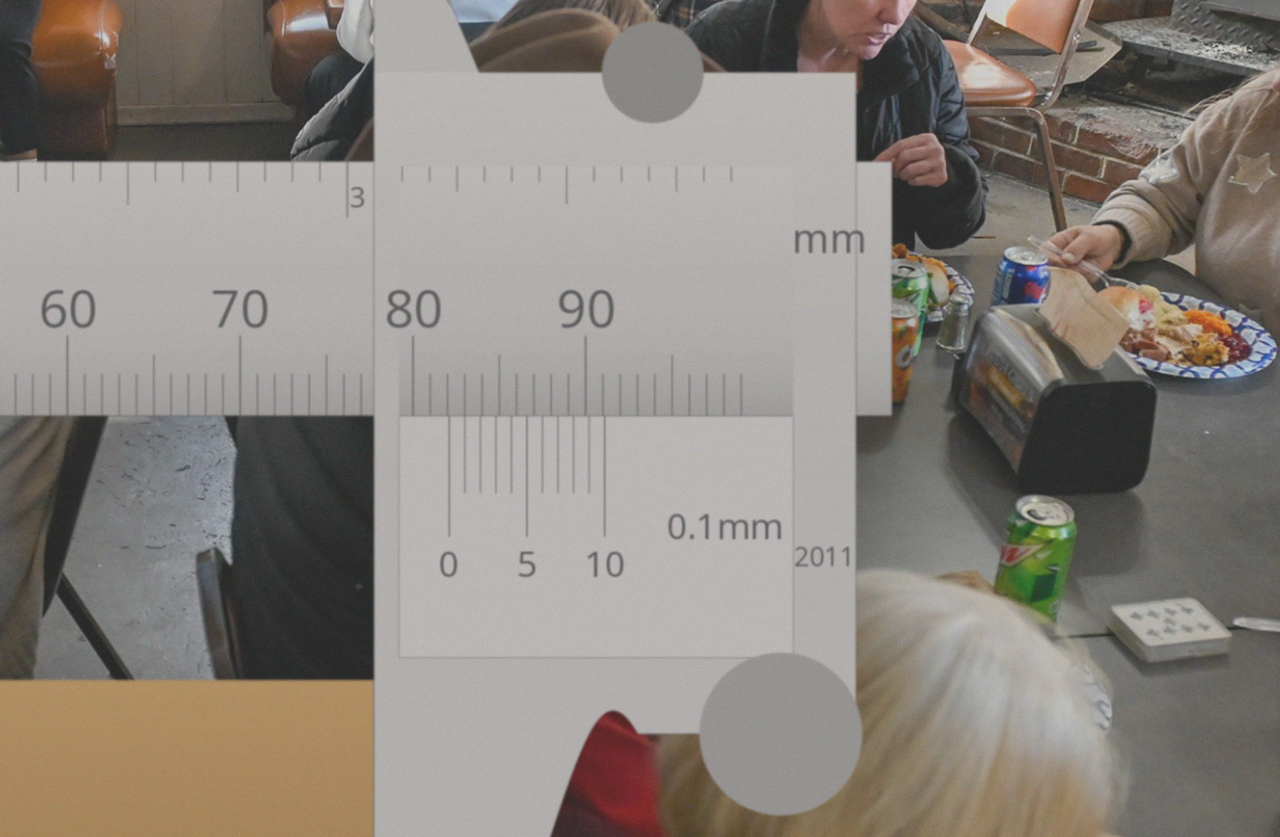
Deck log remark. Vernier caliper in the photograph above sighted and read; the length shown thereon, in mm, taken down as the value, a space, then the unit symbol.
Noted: 82.1 mm
